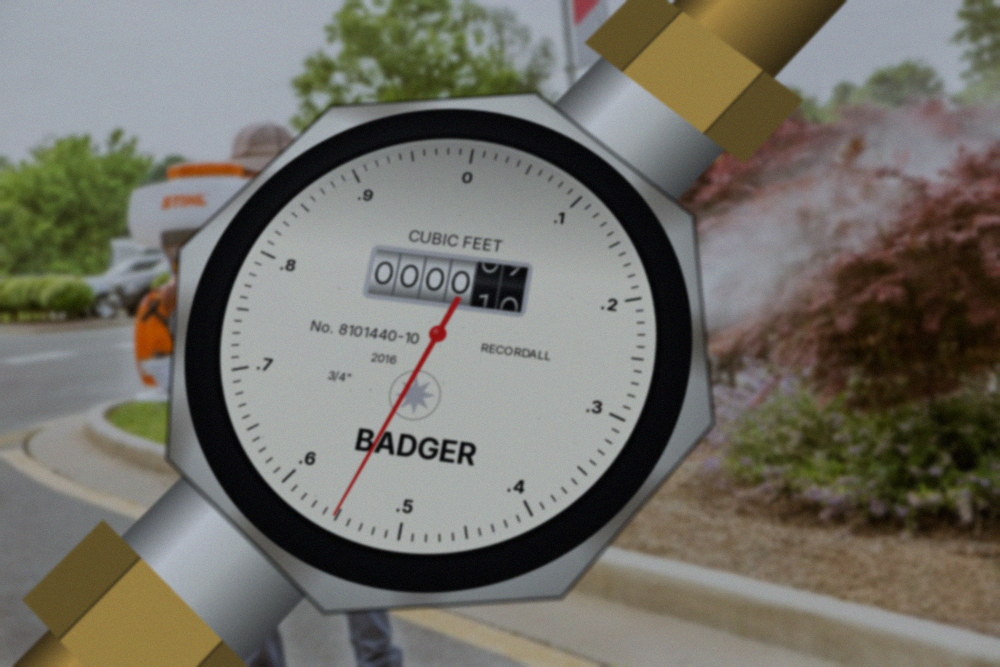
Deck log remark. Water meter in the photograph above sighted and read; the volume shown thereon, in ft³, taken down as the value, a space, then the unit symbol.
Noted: 9.55 ft³
